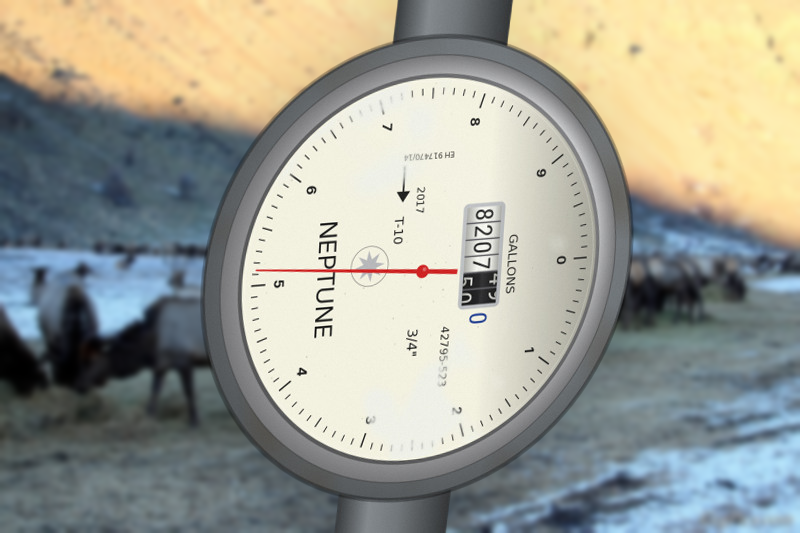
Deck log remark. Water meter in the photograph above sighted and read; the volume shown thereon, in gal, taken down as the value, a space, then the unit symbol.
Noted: 8207495.1 gal
